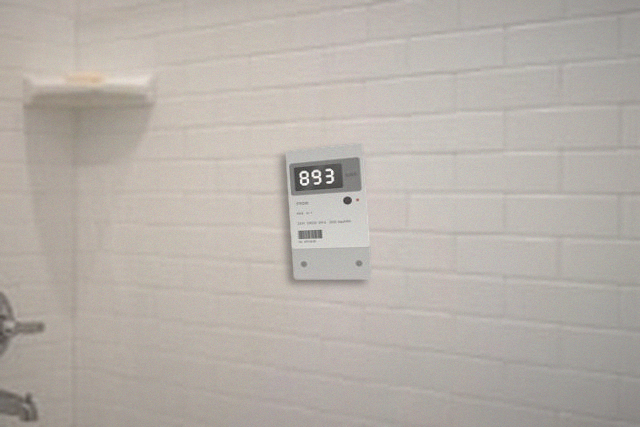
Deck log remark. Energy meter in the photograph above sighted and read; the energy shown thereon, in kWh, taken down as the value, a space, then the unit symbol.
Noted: 893 kWh
